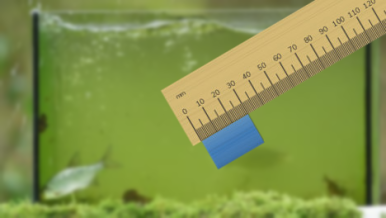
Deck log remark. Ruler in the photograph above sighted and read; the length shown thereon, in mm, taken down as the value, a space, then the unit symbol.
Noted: 30 mm
